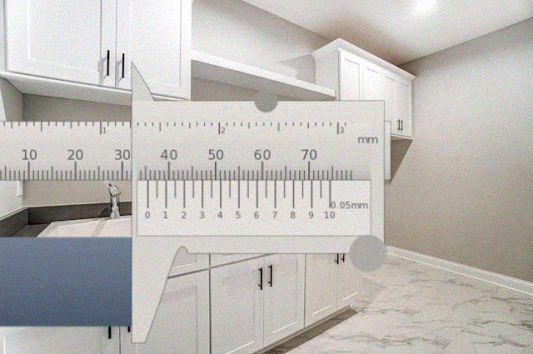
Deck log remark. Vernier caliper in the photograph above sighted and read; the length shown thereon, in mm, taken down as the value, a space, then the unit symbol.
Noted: 35.5 mm
